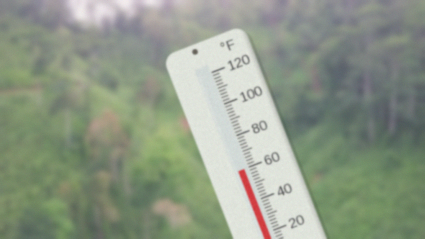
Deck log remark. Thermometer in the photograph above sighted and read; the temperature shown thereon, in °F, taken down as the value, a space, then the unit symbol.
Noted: 60 °F
